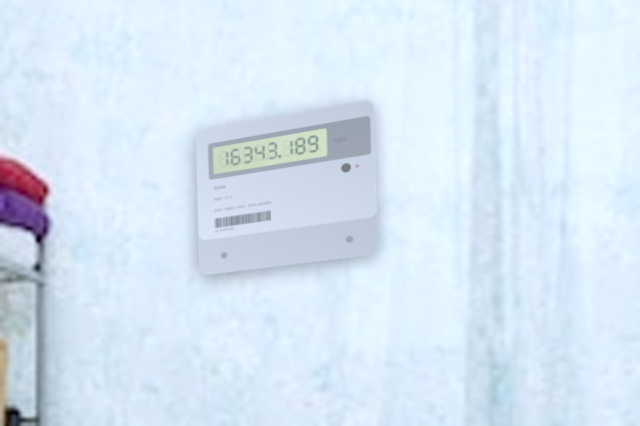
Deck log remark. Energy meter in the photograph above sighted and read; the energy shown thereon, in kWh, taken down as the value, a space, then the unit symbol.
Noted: 16343.189 kWh
